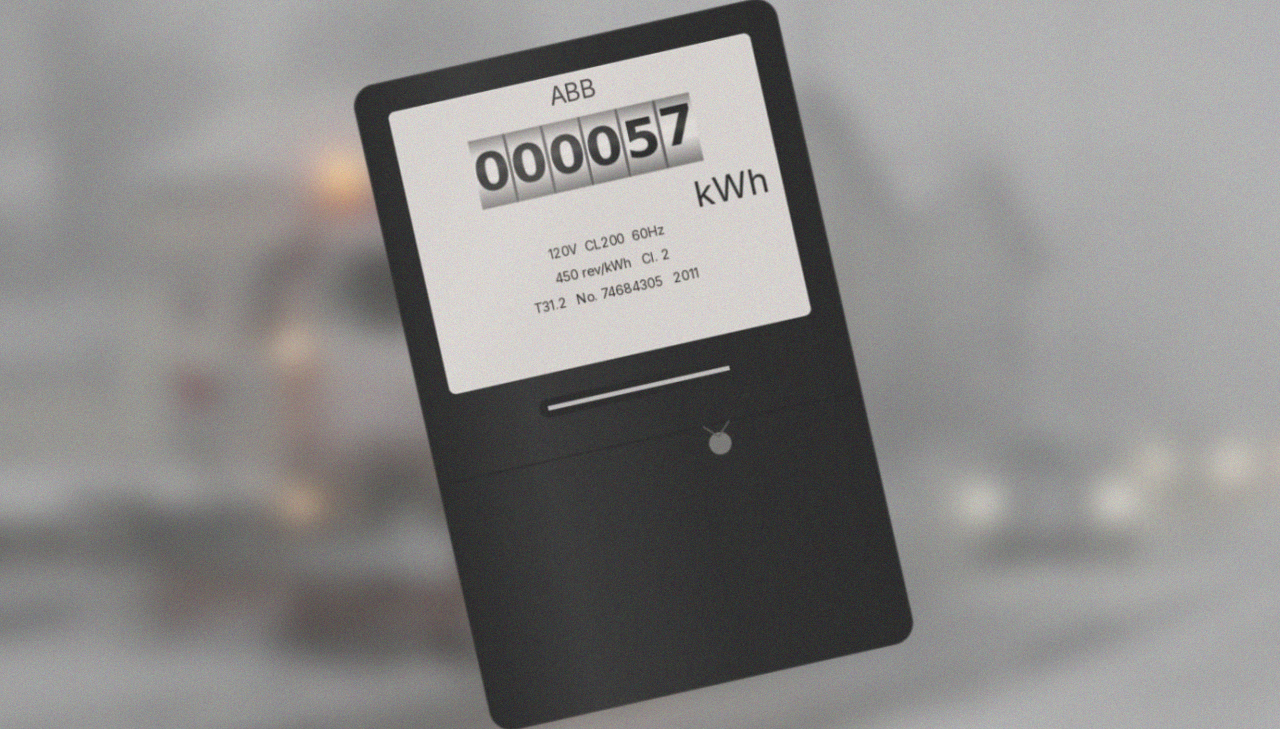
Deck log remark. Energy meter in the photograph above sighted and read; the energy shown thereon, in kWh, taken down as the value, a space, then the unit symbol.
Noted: 57 kWh
